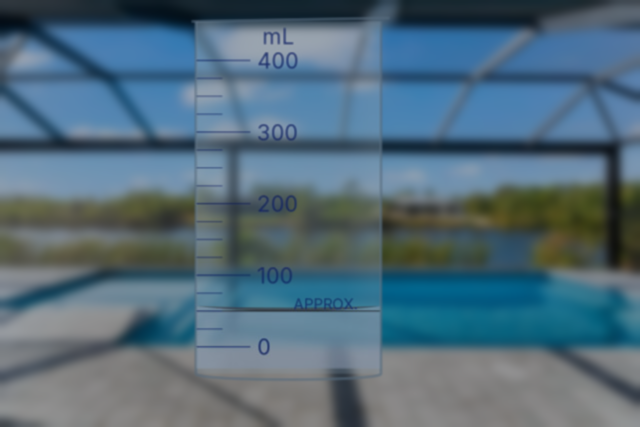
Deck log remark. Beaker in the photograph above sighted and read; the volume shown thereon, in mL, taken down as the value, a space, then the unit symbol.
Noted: 50 mL
